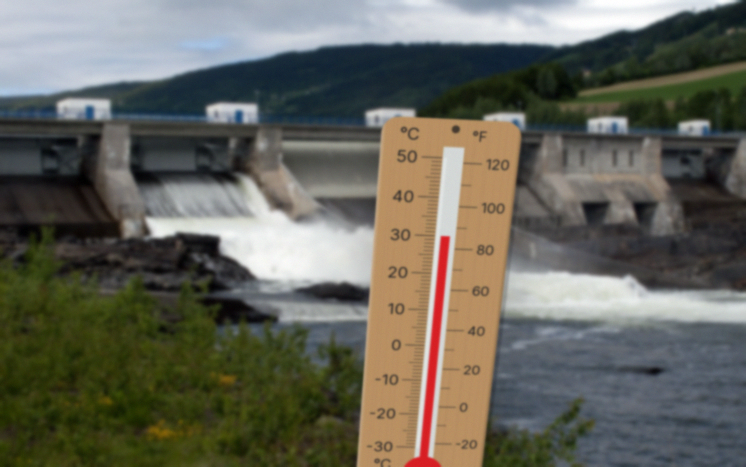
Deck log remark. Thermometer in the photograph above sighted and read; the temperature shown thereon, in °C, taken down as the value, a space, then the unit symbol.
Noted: 30 °C
